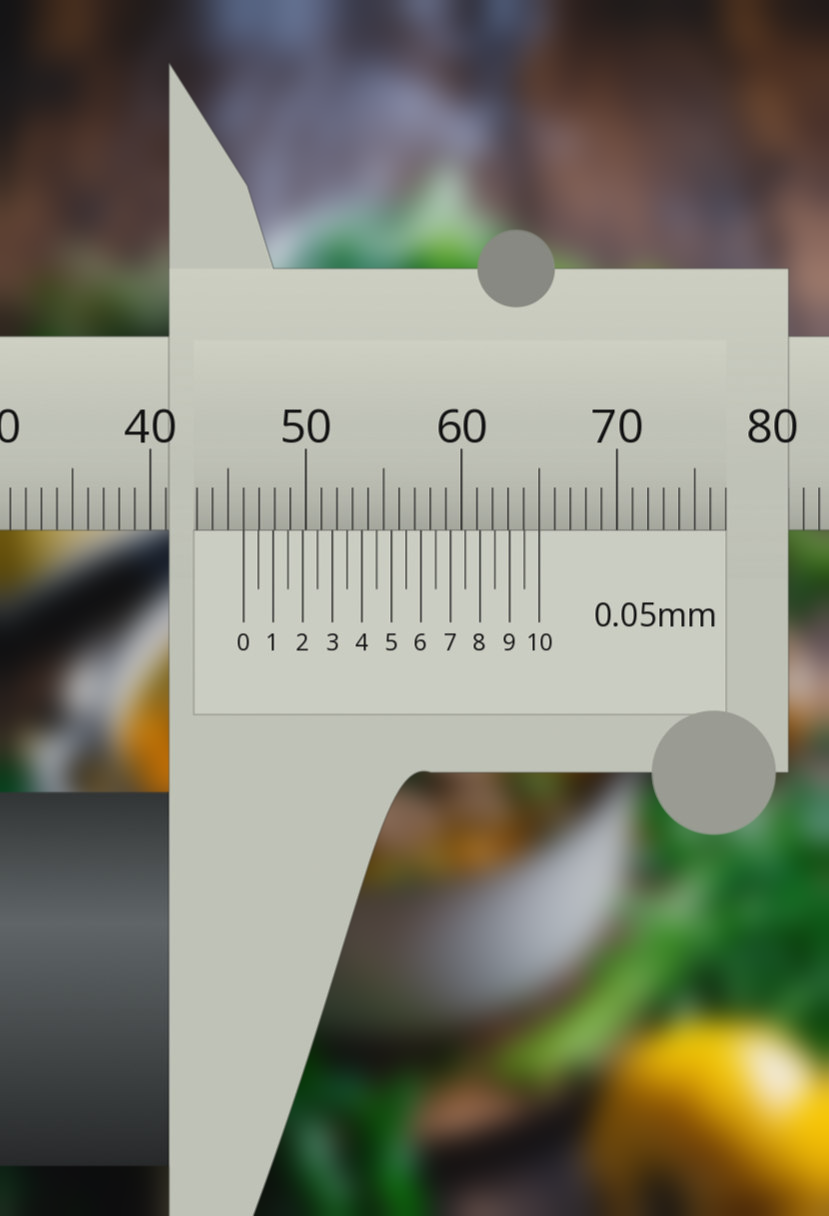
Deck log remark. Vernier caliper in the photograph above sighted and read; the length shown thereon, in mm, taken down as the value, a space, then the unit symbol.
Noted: 46.0 mm
